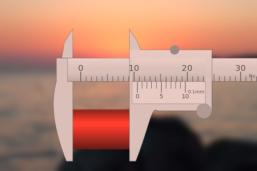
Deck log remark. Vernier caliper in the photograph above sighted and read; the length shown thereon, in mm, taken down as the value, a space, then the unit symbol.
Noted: 10.6 mm
